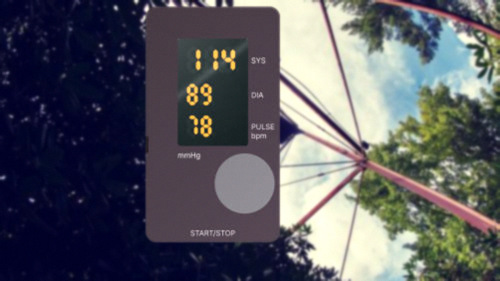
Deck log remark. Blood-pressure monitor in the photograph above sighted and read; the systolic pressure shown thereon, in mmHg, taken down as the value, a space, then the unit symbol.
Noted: 114 mmHg
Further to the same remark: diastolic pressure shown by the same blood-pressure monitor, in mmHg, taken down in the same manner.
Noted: 89 mmHg
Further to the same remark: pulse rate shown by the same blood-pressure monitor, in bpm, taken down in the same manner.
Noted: 78 bpm
